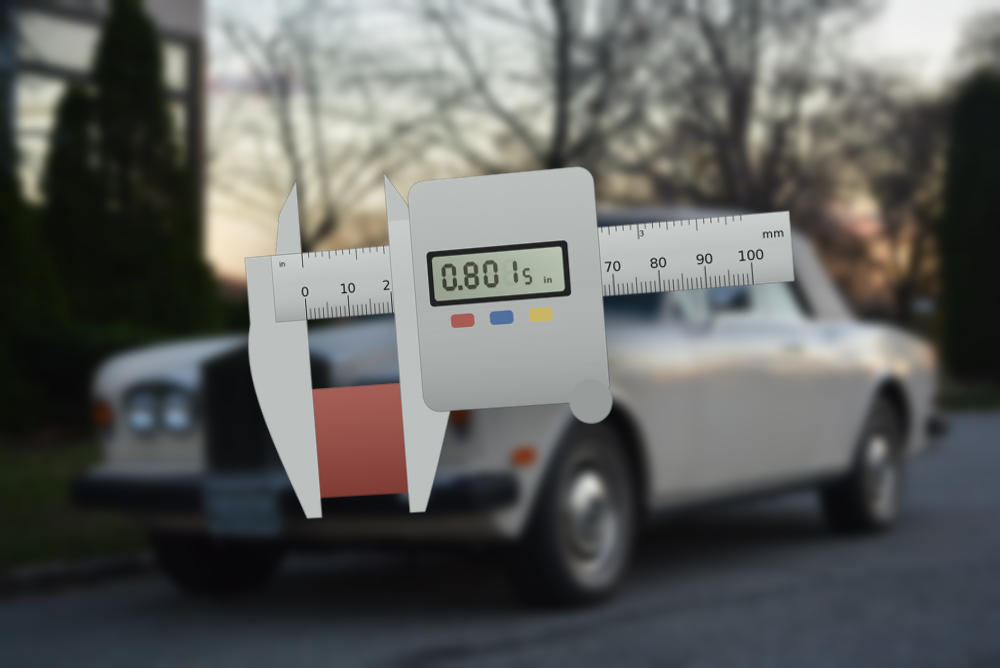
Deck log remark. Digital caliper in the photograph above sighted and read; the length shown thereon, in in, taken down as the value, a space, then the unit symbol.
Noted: 0.8015 in
